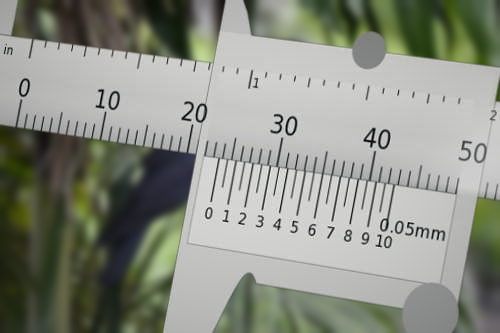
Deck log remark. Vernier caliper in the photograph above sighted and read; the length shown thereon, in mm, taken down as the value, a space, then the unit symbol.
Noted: 23.6 mm
